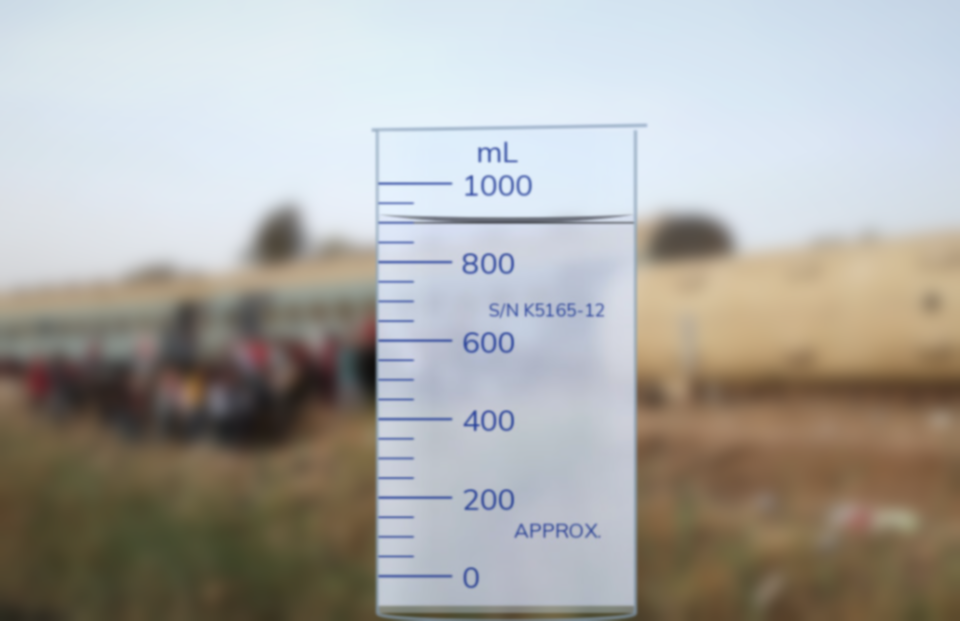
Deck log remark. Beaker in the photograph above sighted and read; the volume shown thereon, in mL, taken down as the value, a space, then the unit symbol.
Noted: 900 mL
